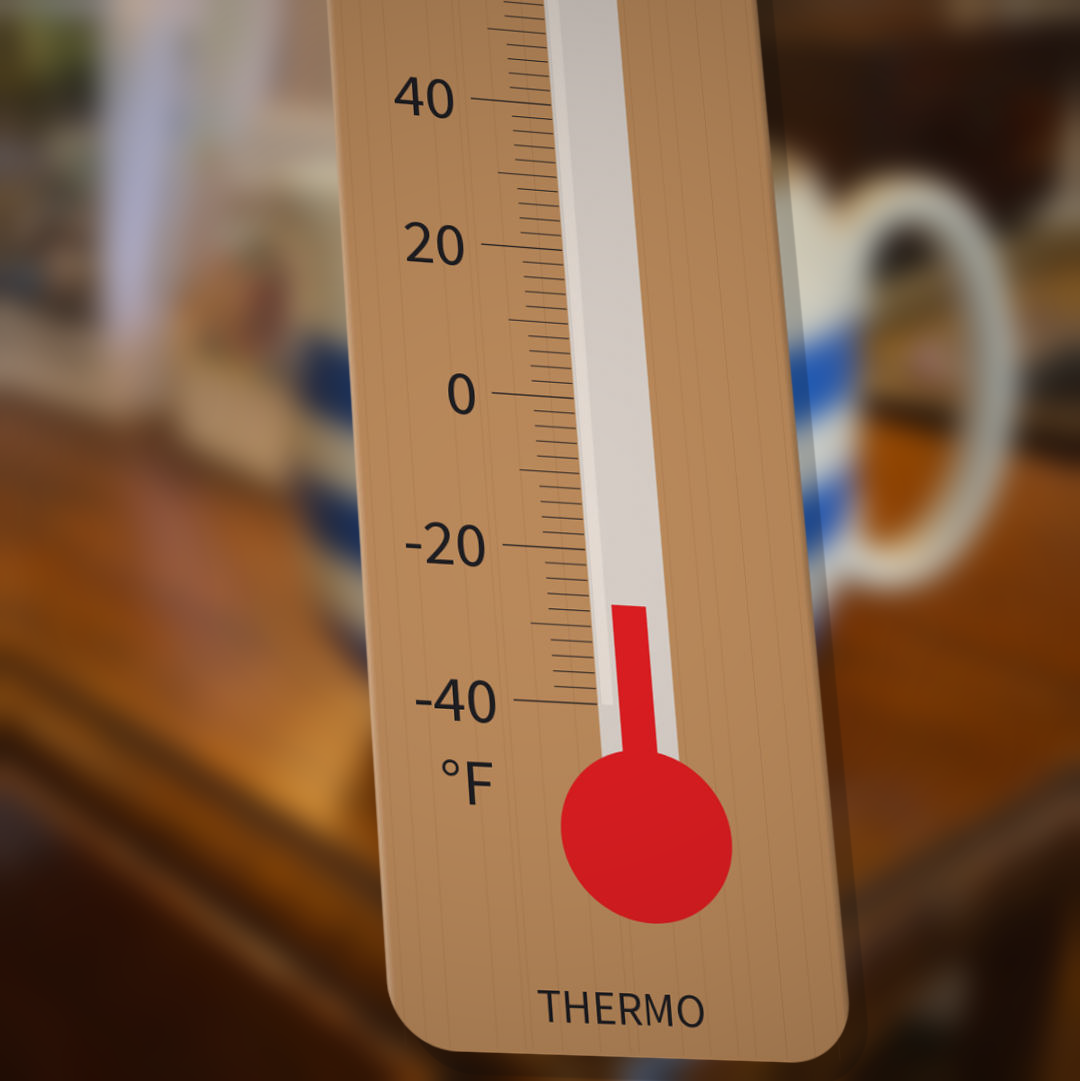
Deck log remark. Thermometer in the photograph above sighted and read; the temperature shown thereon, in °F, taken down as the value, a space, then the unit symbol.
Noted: -27 °F
